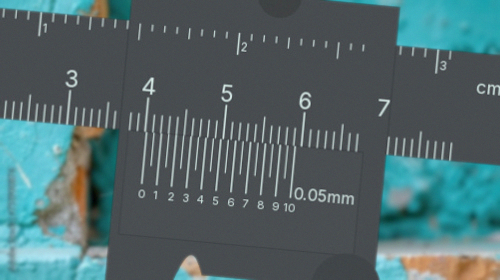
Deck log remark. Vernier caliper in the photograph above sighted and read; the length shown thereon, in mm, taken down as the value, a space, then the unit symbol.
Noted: 40.2 mm
